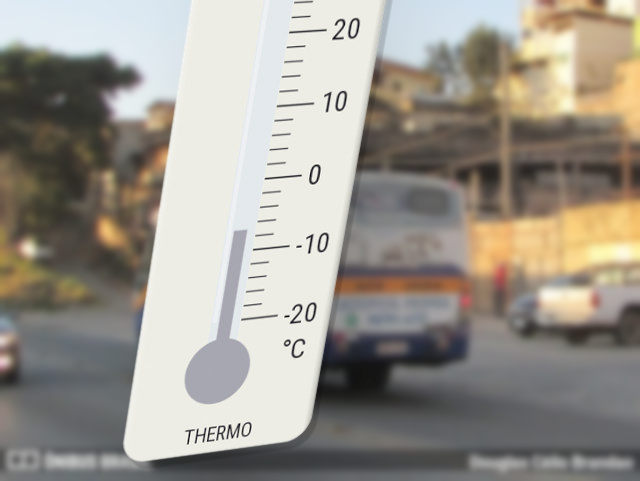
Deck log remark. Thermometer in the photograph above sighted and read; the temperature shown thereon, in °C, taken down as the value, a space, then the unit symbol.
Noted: -7 °C
